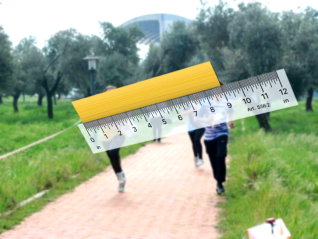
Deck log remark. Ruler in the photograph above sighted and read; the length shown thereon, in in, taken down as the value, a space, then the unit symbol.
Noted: 9 in
